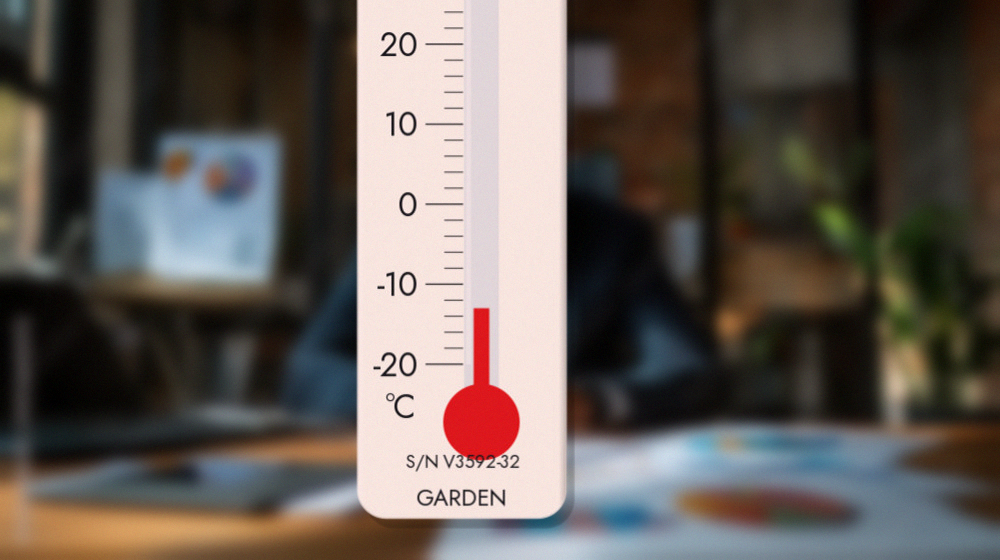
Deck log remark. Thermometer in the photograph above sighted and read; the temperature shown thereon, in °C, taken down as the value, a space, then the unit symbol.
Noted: -13 °C
